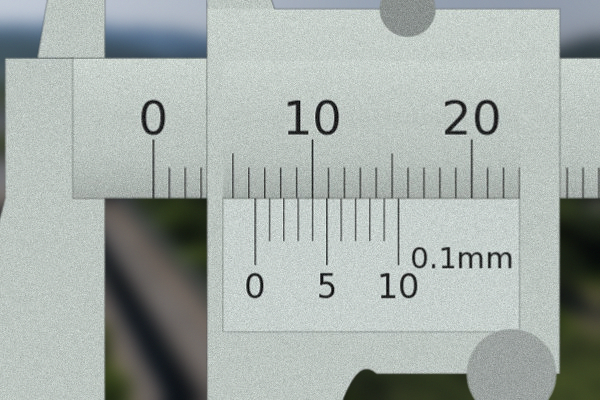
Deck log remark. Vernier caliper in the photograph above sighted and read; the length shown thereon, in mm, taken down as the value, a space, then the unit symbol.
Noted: 6.4 mm
